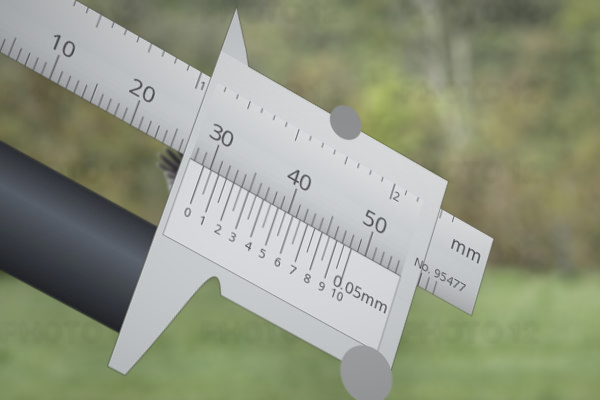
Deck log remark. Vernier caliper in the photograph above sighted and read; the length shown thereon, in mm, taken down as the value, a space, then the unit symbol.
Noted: 29.2 mm
